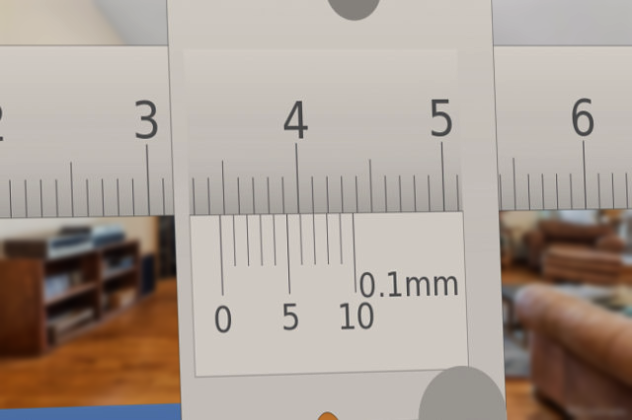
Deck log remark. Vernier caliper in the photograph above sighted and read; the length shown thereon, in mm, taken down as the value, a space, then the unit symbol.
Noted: 34.7 mm
